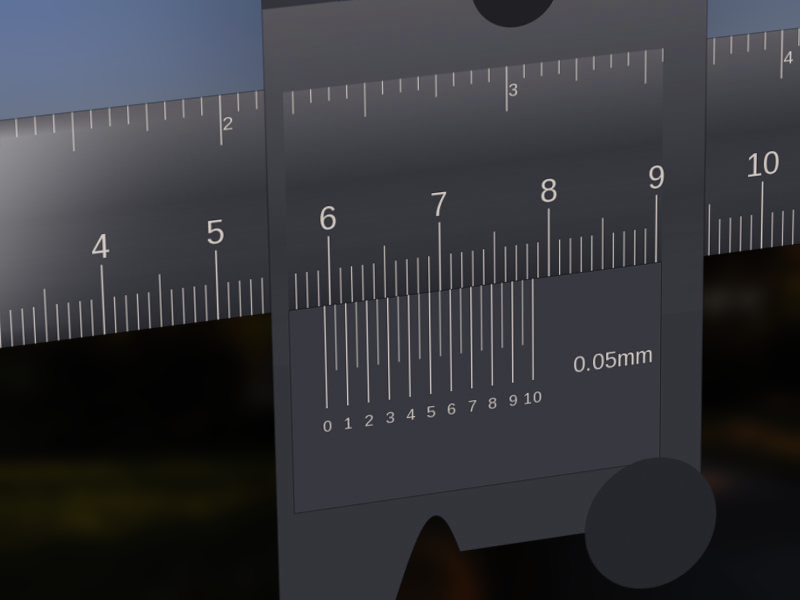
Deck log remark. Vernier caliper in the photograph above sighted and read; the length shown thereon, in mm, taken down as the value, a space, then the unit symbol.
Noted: 59.5 mm
